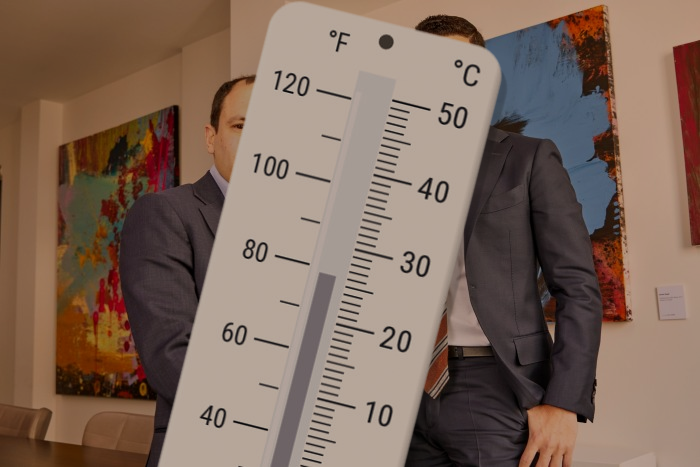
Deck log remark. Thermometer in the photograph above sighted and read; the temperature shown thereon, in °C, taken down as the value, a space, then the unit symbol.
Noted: 26 °C
